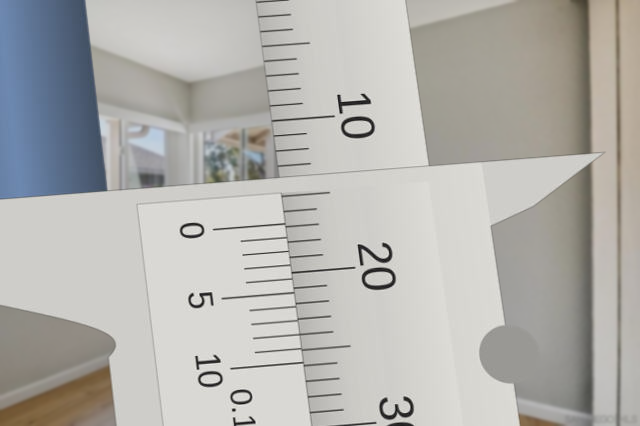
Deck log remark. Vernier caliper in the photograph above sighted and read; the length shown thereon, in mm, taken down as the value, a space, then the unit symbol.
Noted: 16.8 mm
